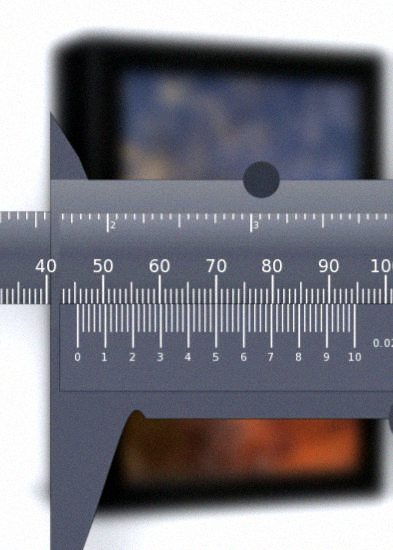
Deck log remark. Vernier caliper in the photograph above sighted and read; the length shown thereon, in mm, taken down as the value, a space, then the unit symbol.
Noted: 45.5 mm
